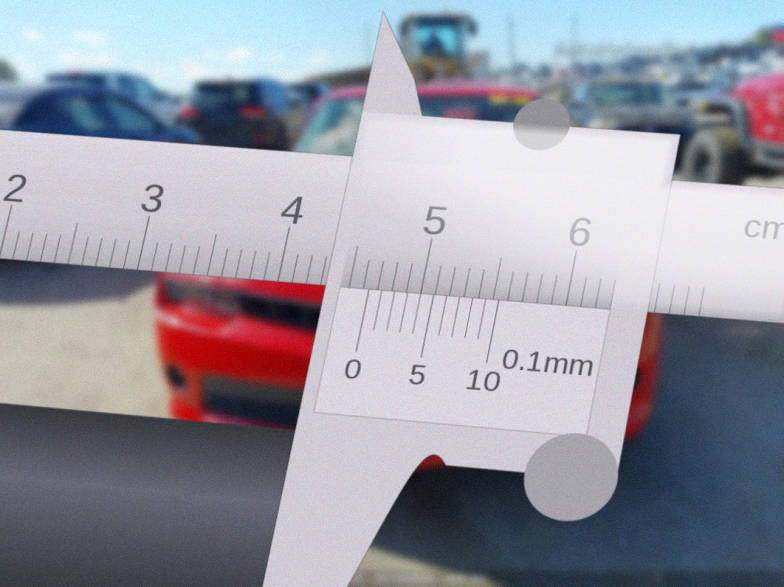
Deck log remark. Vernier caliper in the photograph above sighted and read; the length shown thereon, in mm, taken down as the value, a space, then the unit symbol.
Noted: 46.4 mm
